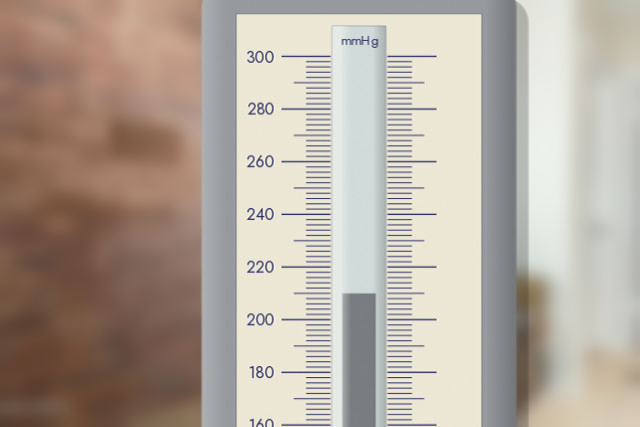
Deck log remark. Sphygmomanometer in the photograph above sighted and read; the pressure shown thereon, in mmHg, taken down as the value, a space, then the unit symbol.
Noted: 210 mmHg
